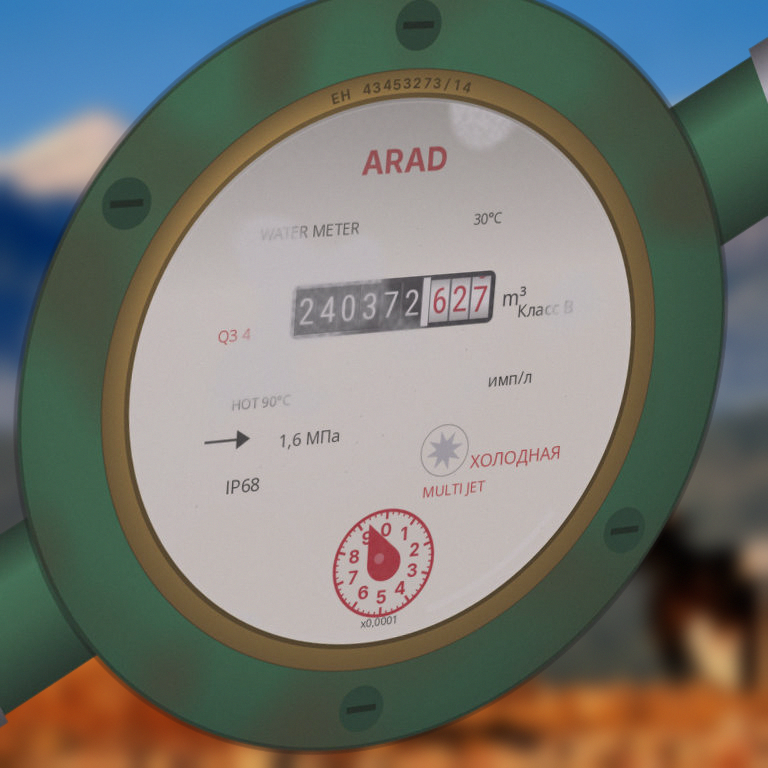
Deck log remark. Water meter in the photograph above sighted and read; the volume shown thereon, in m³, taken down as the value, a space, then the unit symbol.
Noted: 240372.6269 m³
